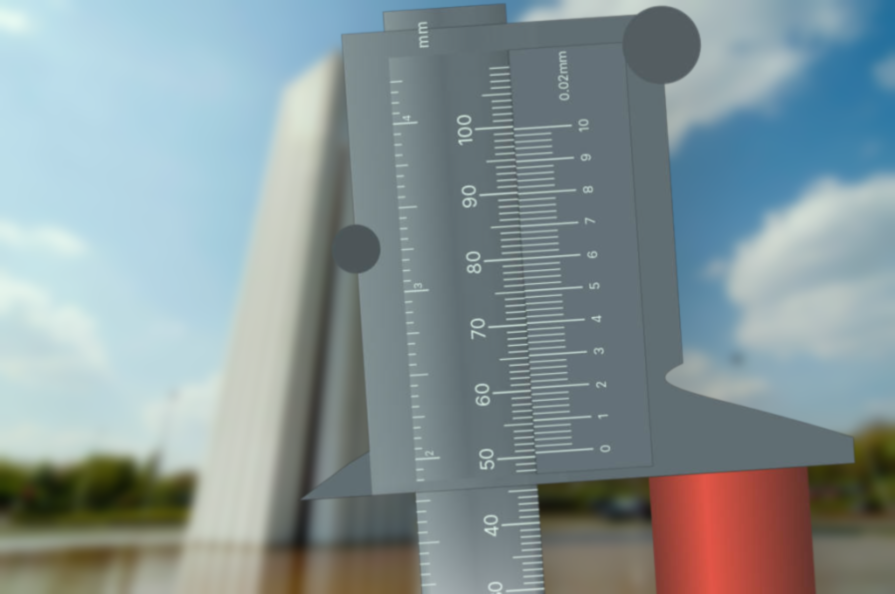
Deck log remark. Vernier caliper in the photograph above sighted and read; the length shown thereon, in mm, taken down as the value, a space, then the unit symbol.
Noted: 50.6 mm
